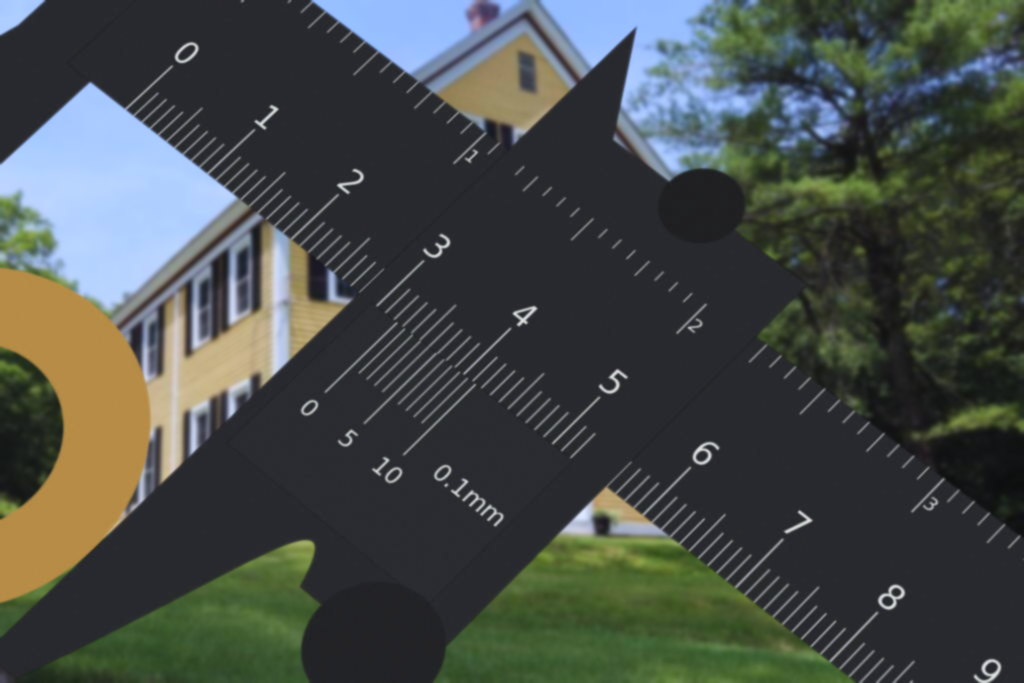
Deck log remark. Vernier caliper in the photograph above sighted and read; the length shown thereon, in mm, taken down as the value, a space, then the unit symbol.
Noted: 32.4 mm
